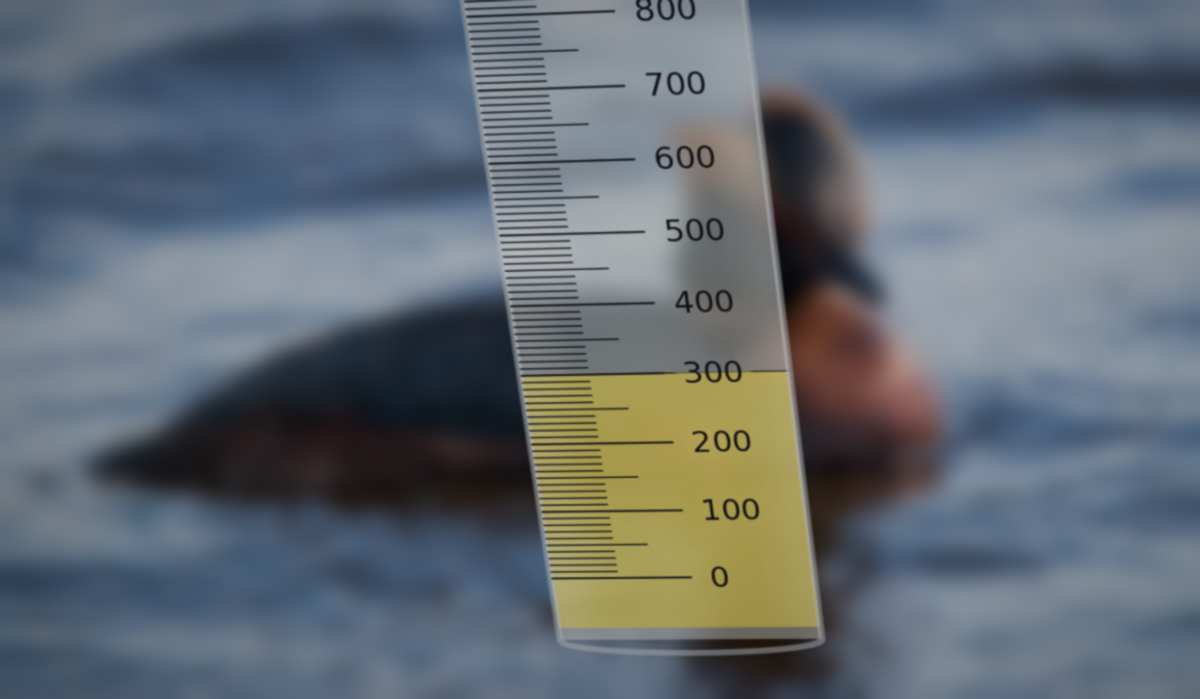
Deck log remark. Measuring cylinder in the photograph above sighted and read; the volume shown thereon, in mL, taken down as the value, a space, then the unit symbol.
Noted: 300 mL
